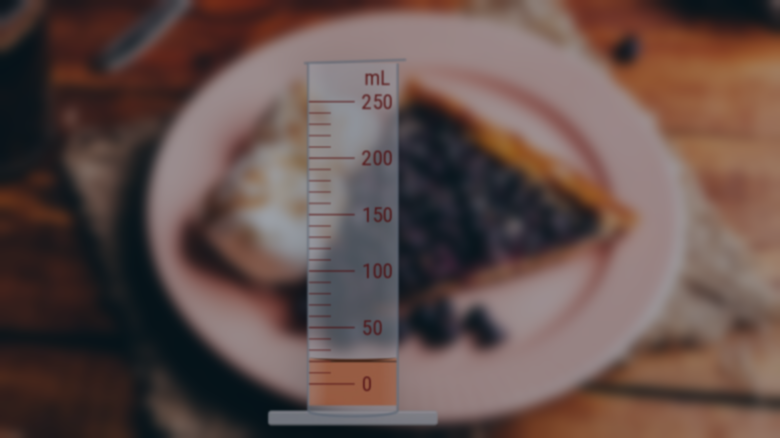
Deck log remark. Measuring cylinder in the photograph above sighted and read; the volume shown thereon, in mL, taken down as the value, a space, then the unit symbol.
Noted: 20 mL
